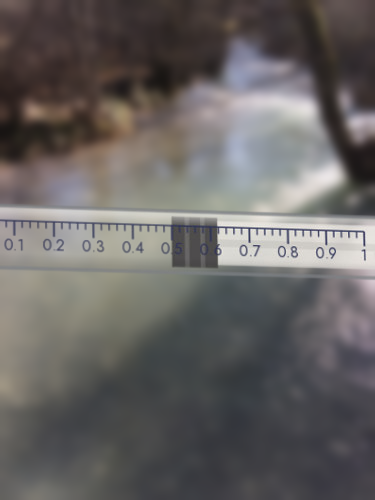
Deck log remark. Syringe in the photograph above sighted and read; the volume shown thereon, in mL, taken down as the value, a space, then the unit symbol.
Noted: 0.5 mL
